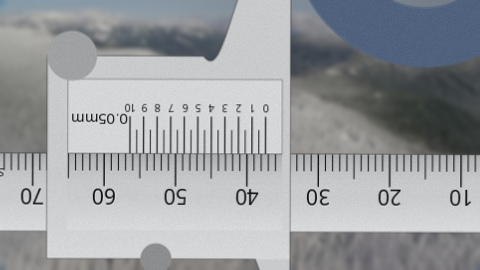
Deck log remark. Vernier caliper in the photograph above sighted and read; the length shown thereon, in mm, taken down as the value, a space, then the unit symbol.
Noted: 37.4 mm
